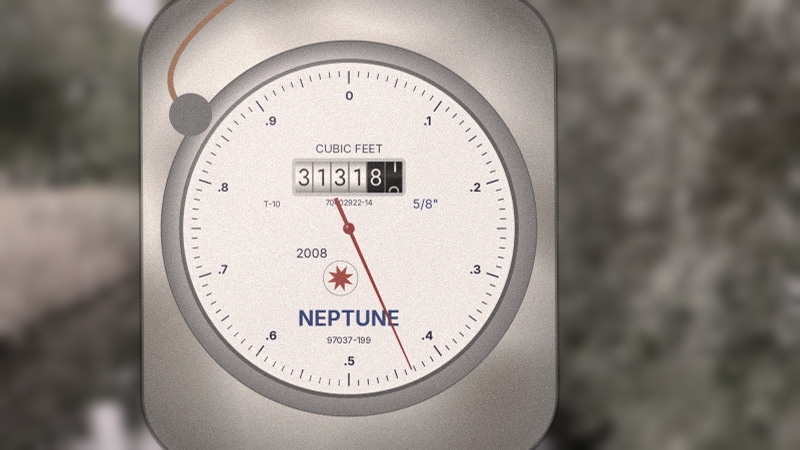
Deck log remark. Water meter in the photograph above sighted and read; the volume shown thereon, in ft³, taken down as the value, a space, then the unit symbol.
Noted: 313181.43 ft³
